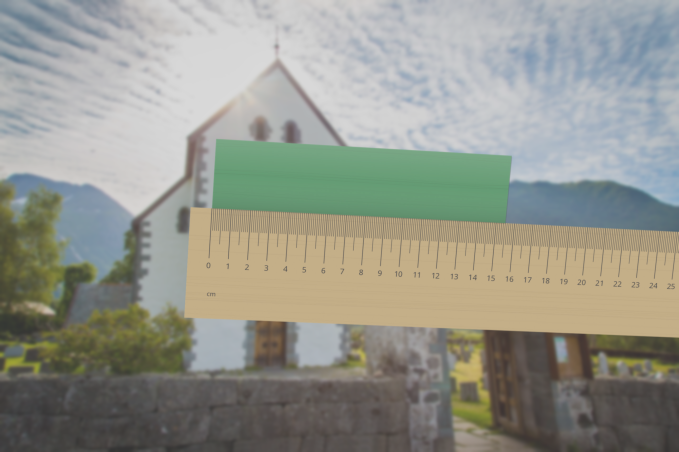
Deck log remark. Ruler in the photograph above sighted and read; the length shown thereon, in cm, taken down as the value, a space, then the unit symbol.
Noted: 15.5 cm
